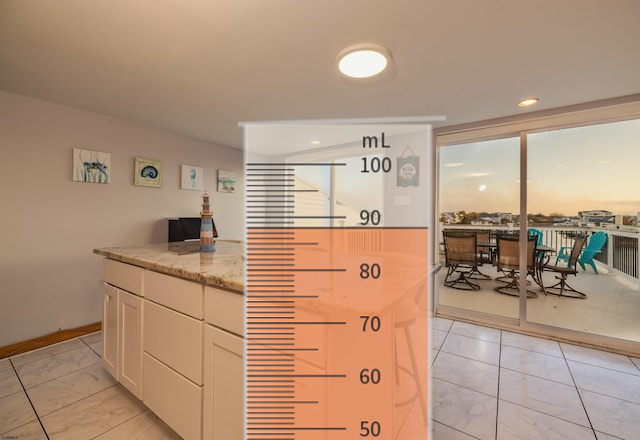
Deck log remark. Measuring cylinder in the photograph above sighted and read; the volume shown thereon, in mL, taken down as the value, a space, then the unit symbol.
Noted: 88 mL
